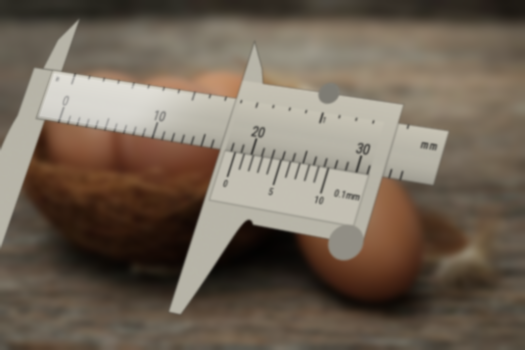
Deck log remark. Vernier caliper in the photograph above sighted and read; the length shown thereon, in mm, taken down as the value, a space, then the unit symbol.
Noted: 18.4 mm
